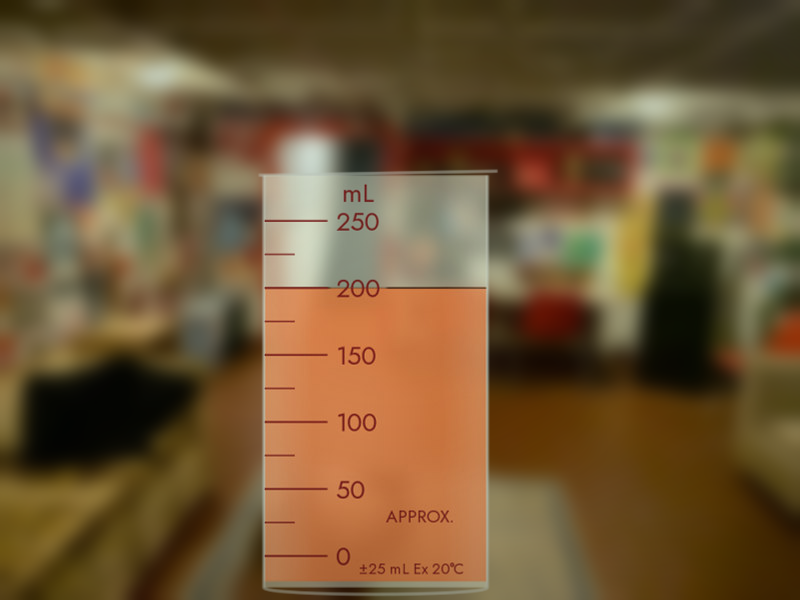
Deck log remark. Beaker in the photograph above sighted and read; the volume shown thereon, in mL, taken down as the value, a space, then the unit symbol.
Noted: 200 mL
